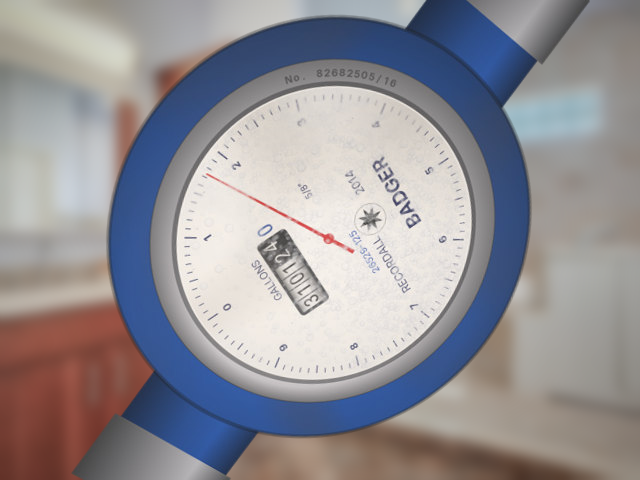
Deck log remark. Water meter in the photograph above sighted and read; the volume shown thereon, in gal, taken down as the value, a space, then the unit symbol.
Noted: 3101241.7 gal
